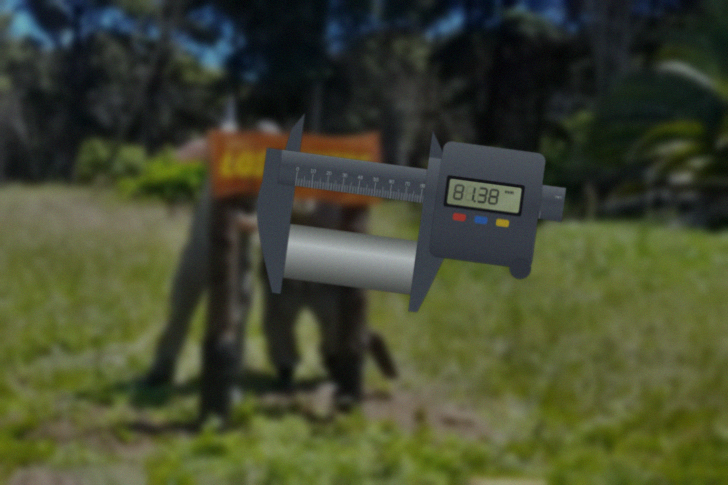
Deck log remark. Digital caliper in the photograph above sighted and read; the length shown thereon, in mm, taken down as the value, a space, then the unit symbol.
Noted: 81.38 mm
